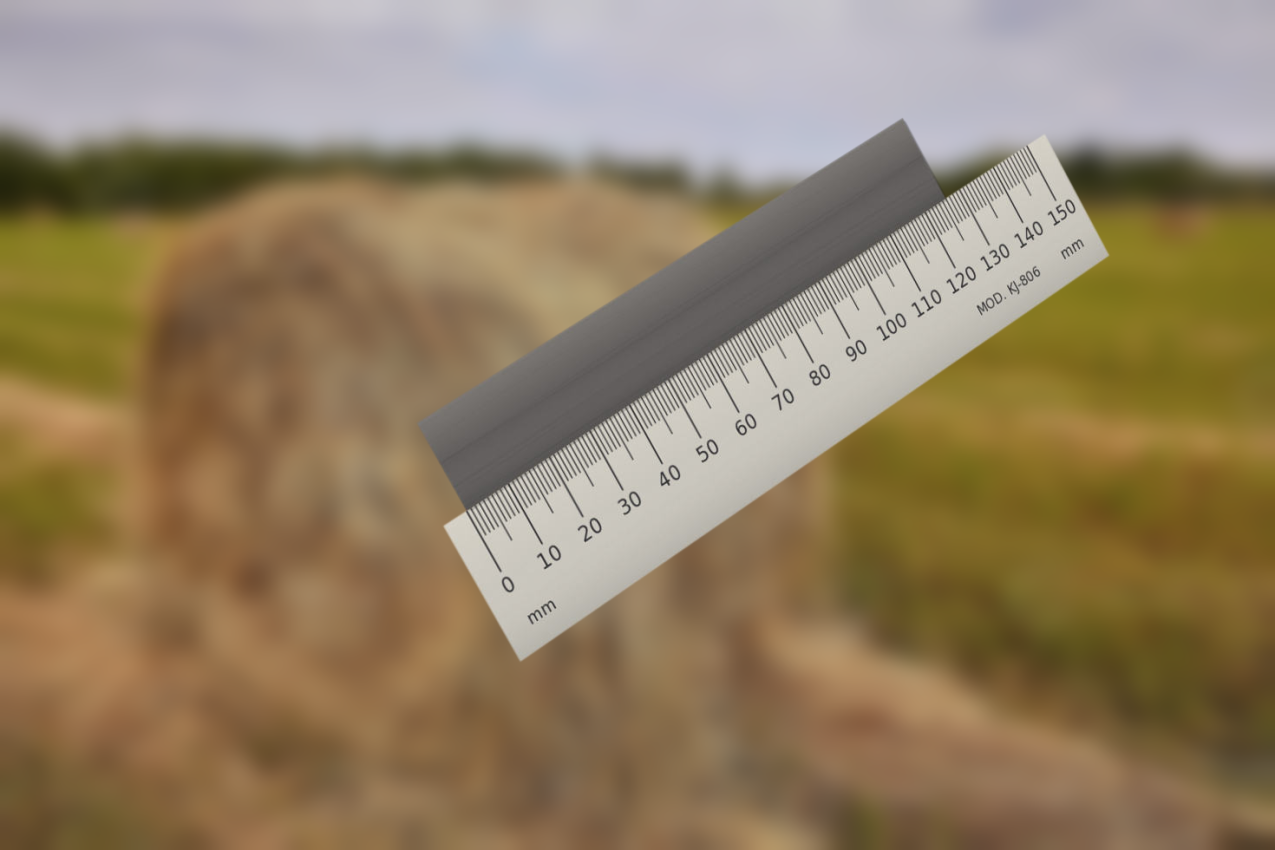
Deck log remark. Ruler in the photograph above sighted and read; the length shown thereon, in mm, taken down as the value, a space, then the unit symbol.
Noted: 126 mm
